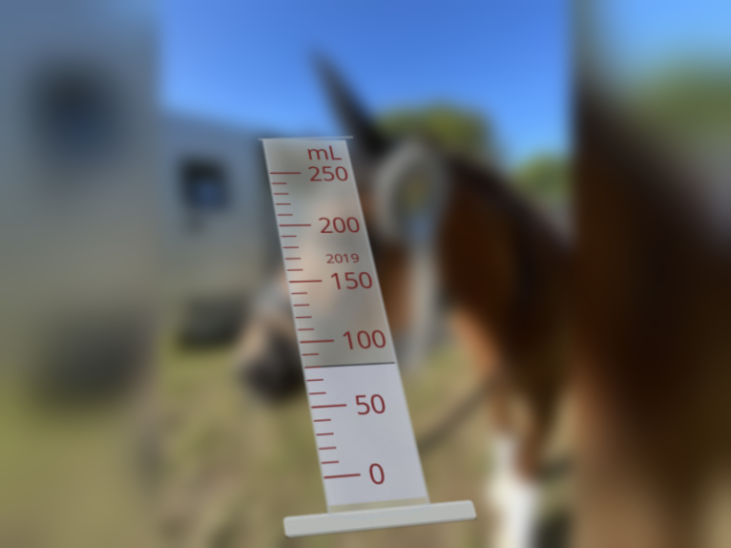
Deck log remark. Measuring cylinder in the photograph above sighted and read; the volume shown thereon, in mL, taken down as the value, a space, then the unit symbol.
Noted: 80 mL
